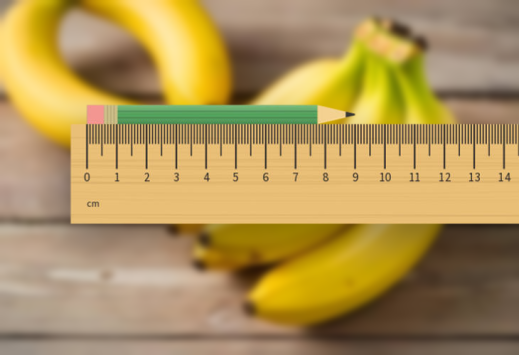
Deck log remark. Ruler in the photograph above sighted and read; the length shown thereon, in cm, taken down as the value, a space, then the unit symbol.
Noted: 9 cm
